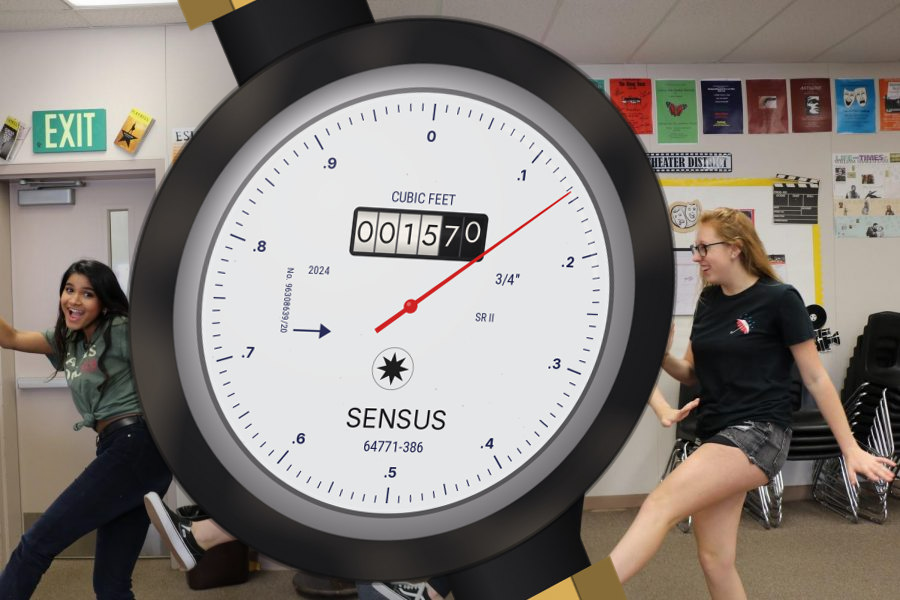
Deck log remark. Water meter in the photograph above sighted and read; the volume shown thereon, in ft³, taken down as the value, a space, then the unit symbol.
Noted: 1570.14 ft³
